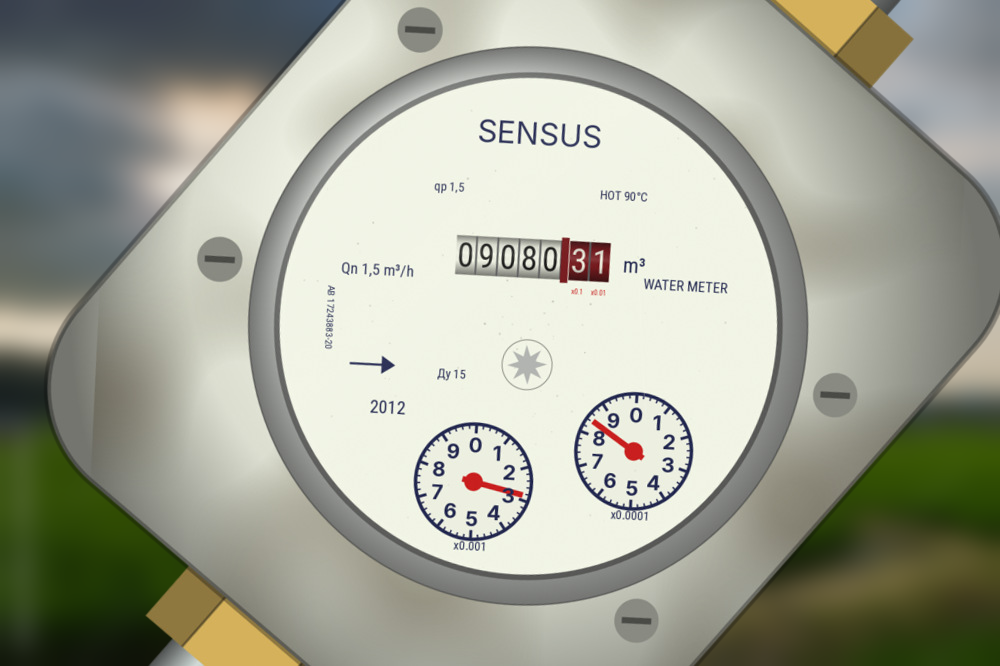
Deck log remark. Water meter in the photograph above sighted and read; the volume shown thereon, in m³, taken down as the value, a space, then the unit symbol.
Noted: 9080.3128 m³
